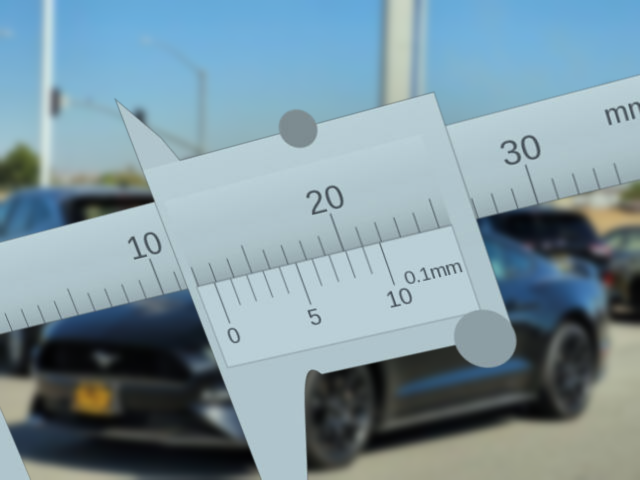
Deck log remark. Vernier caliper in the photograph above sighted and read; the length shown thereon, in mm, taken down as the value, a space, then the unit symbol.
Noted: 12.9 mm
